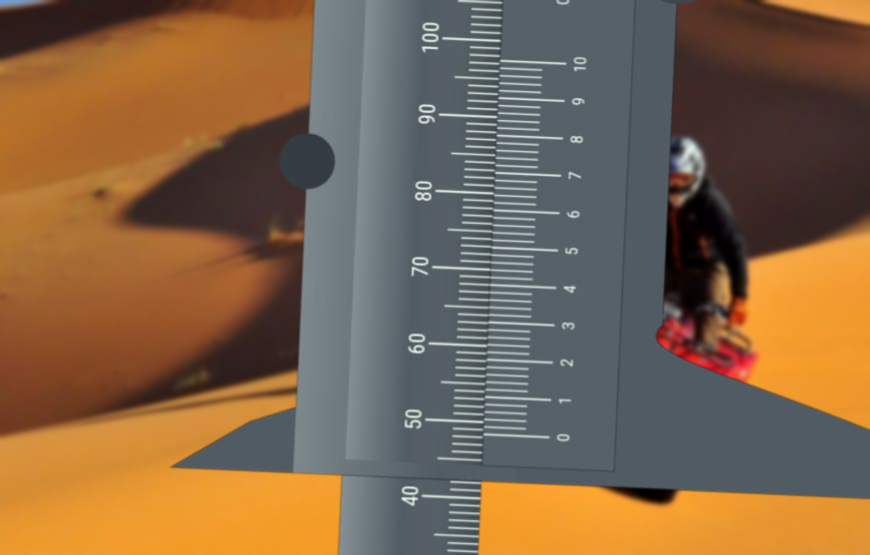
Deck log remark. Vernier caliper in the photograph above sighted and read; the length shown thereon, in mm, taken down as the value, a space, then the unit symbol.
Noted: 48.4 mm
